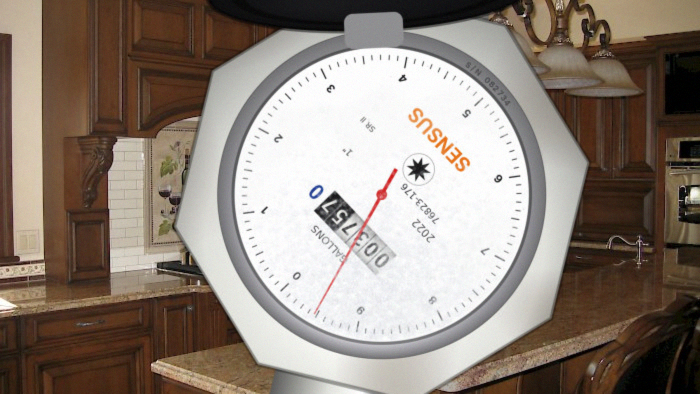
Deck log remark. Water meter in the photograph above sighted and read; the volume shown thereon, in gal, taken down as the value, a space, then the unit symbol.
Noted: 37569.5 gal
